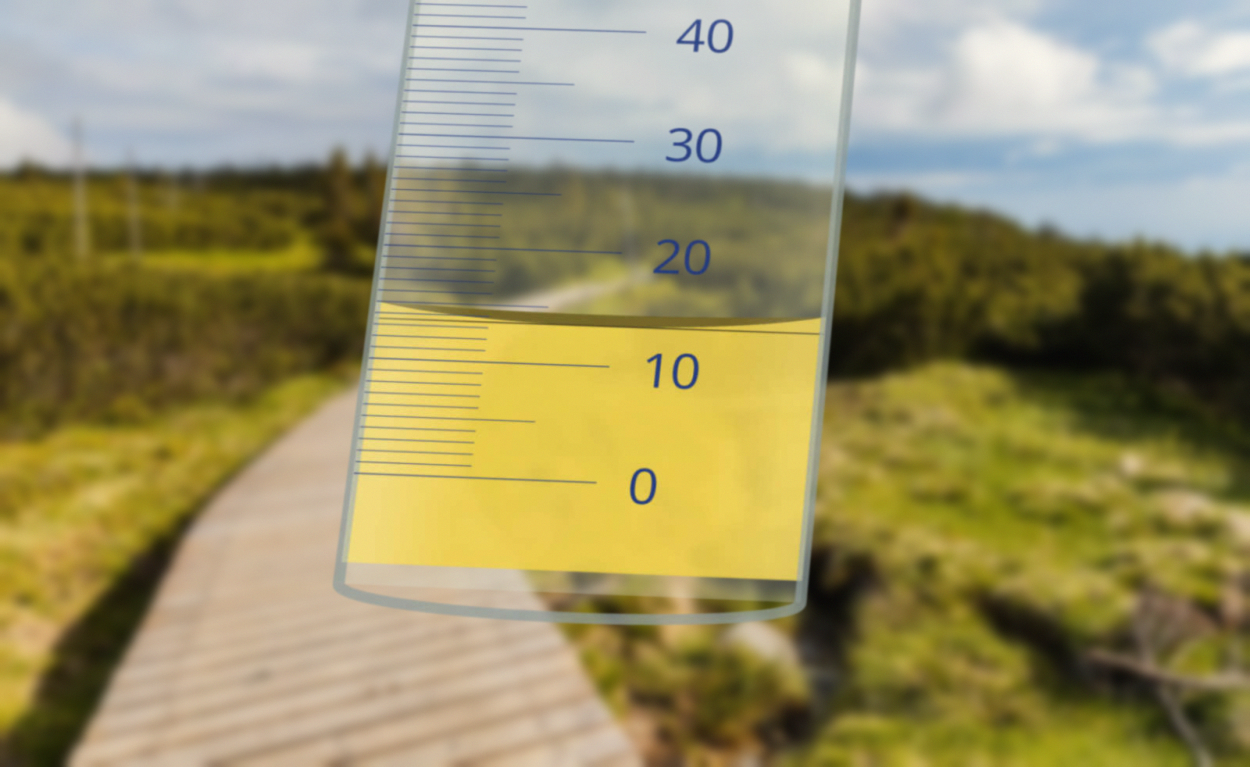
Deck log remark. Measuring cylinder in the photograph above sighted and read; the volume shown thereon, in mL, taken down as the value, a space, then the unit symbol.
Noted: 13.5 mL
